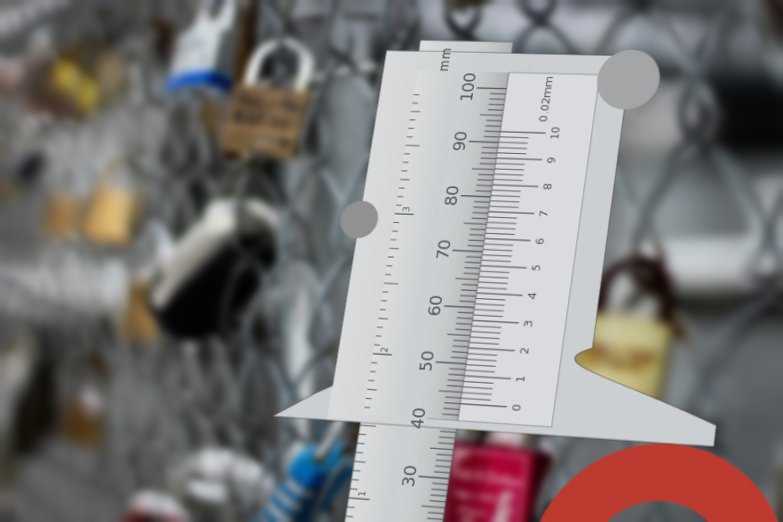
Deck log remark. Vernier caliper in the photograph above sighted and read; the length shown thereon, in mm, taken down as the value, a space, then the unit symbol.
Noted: 43.0 mm
